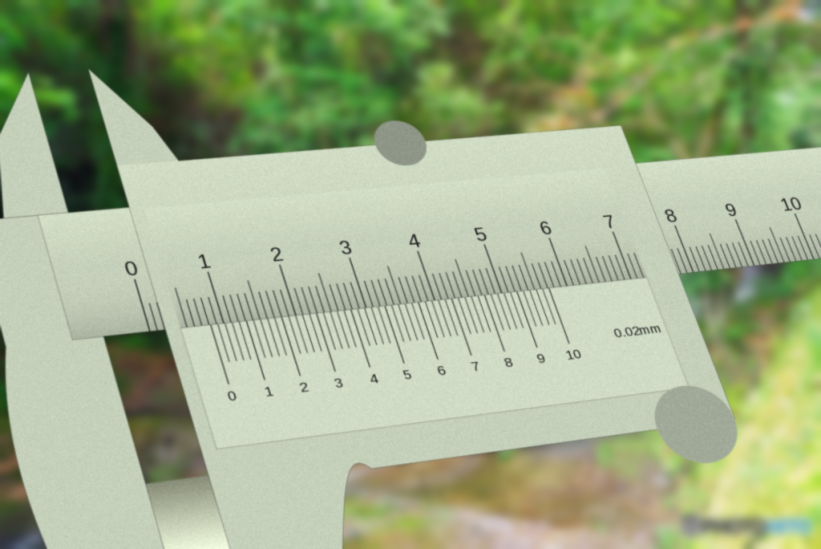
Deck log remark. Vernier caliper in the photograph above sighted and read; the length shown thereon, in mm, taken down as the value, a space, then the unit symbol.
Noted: 8.2 mm
